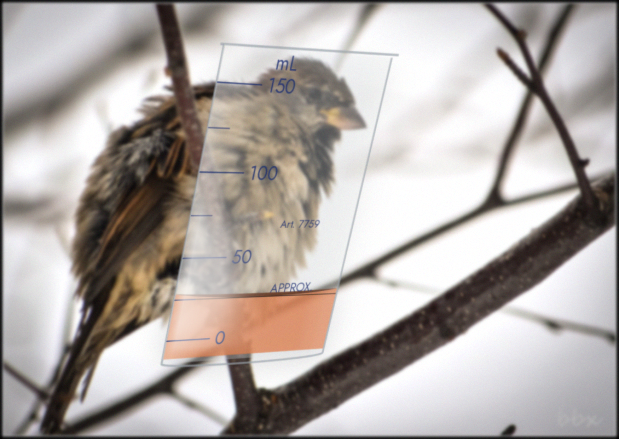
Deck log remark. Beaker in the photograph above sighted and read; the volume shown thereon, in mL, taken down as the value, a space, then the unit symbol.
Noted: 25 mL
